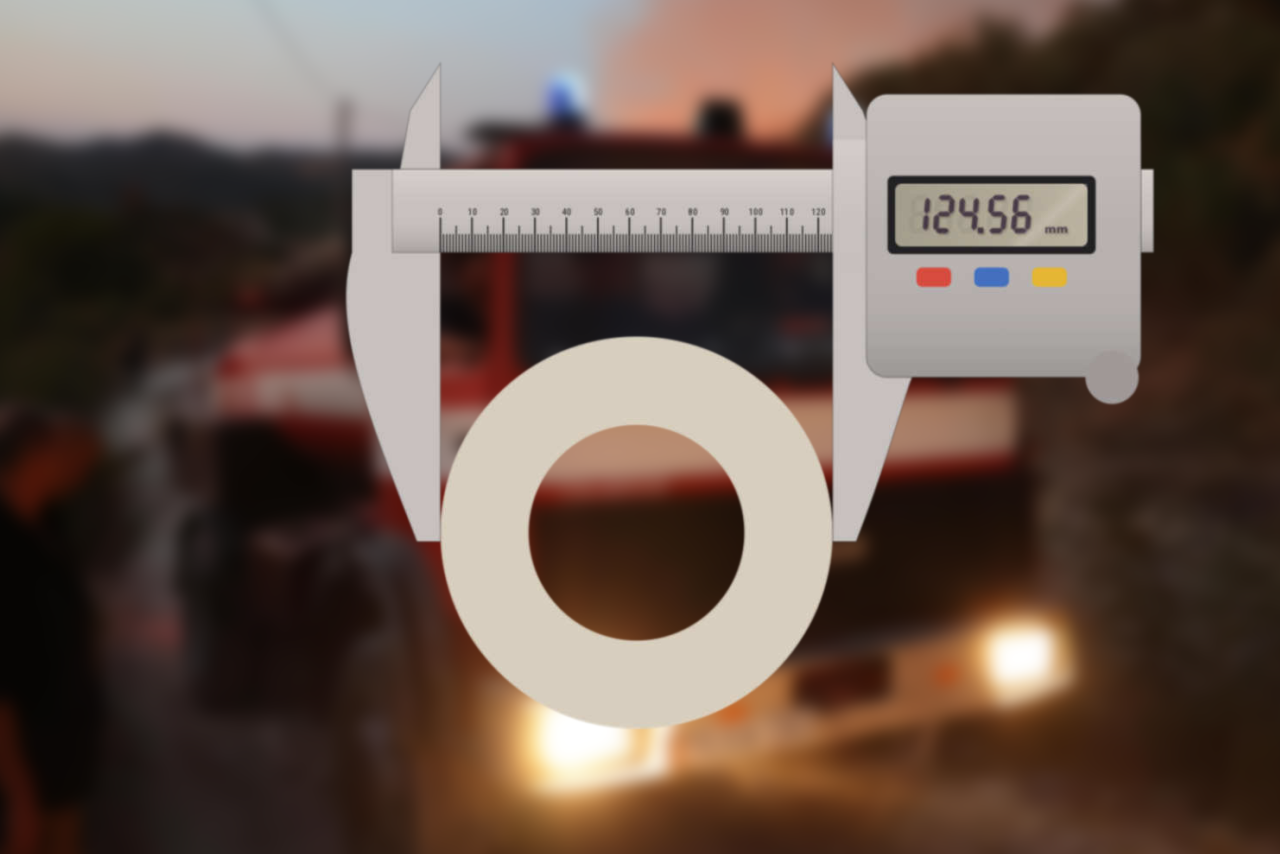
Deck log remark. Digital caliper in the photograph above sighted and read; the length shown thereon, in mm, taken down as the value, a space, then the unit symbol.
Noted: 124.56 mm
